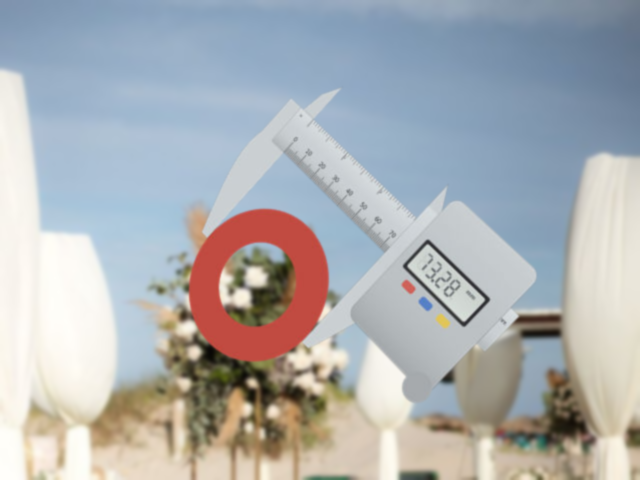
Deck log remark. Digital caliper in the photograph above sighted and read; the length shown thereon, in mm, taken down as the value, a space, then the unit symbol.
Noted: 73.28 mm
